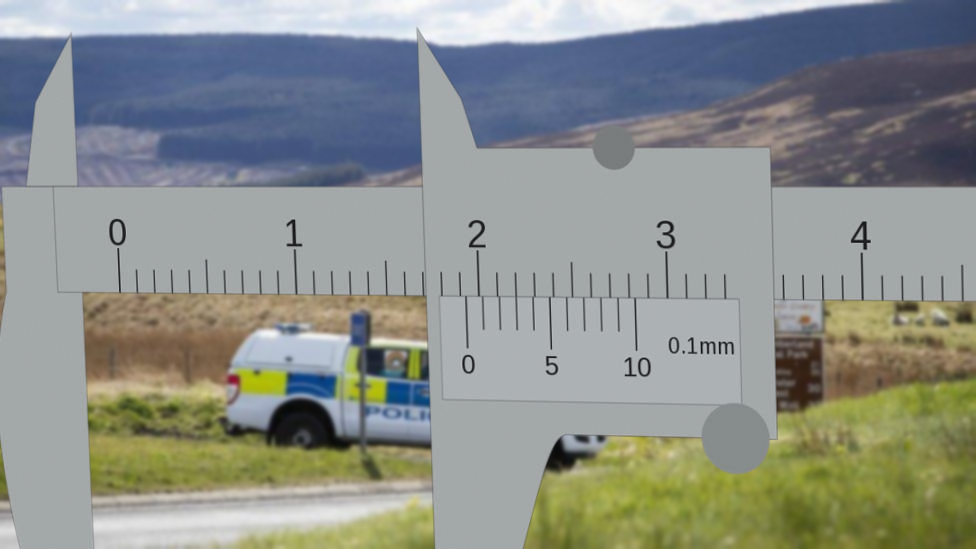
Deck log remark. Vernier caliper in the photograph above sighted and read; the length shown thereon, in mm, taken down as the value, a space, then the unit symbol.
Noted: 19.3 mm
